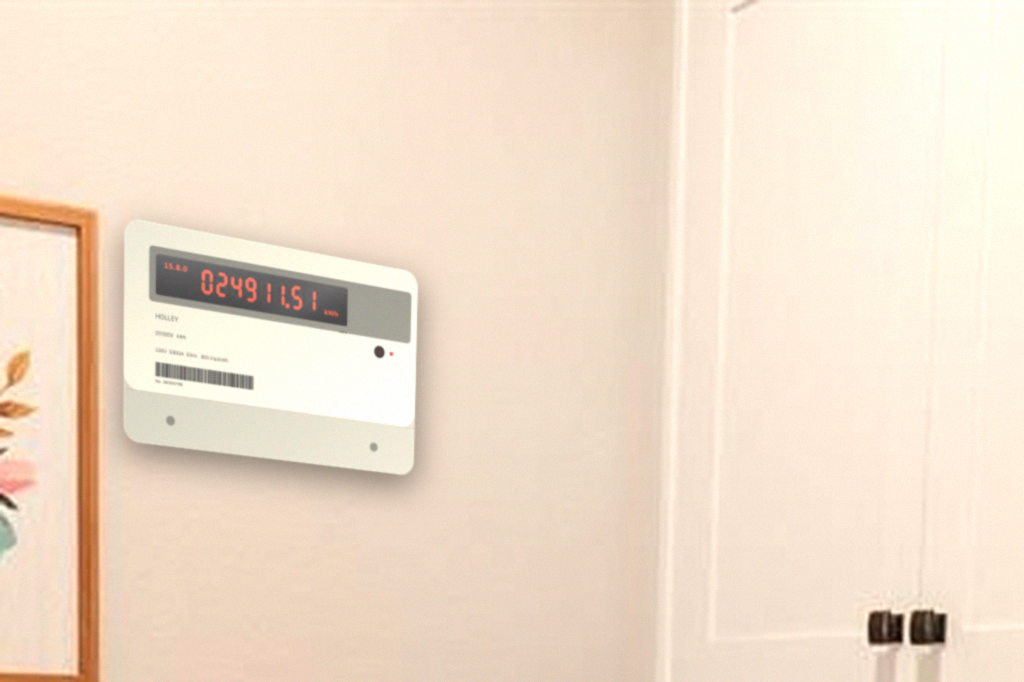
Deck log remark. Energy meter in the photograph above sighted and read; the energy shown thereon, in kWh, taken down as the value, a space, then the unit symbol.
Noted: 24911.51 kWh
